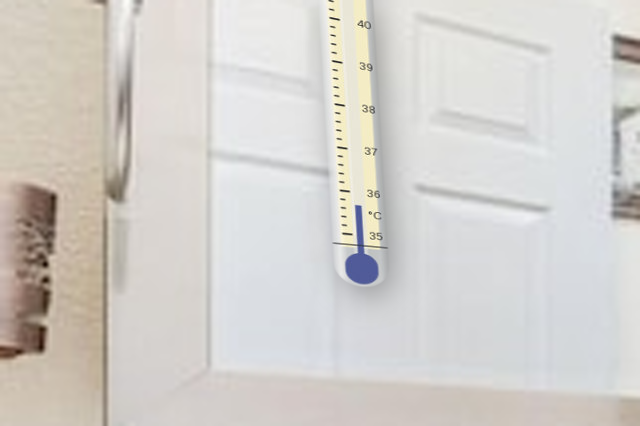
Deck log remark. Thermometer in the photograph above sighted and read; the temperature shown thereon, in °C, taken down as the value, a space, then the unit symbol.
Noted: 35.7 °C
